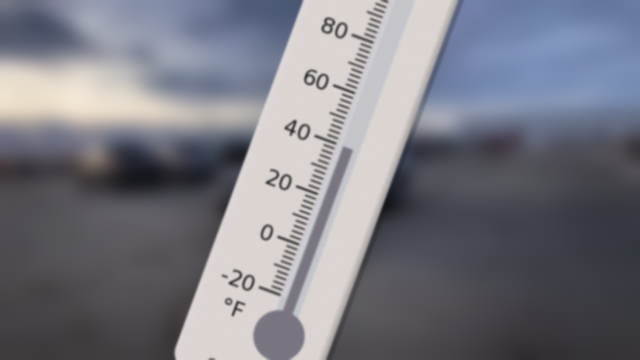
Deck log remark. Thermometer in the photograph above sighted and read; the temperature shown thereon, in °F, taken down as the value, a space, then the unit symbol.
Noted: 40 °F
